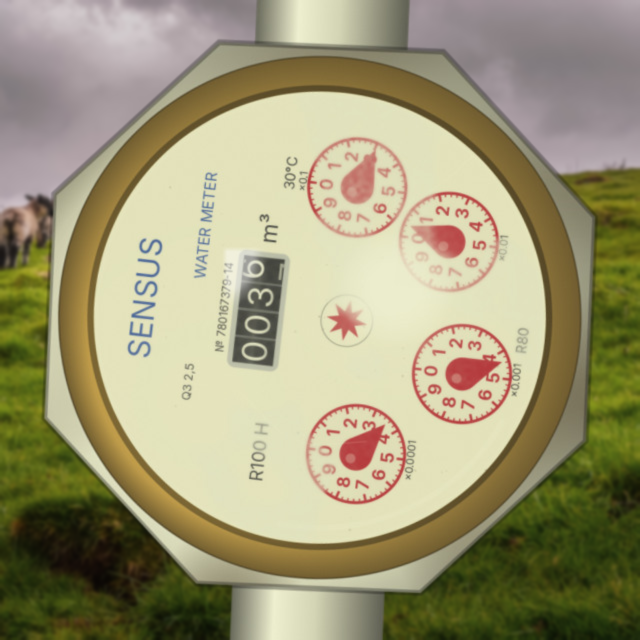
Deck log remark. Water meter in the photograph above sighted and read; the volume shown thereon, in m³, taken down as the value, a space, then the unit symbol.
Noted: 36.3043 m³
